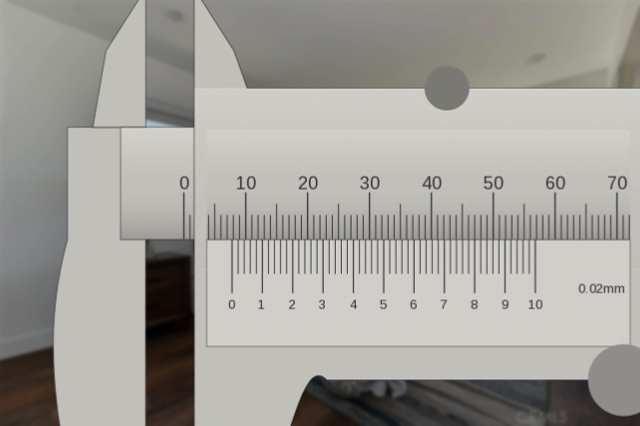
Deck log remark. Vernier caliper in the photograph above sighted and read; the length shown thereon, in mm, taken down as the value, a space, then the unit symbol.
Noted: 7.8 mm
